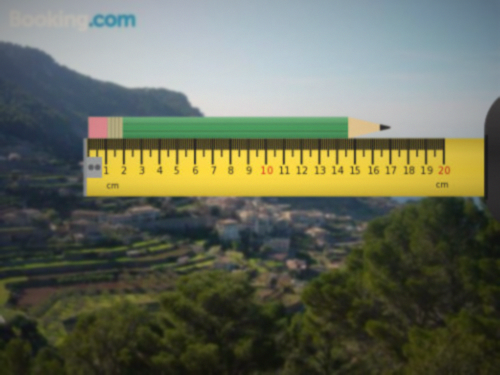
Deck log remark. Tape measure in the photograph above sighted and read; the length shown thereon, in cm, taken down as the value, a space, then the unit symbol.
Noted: 17 cm
